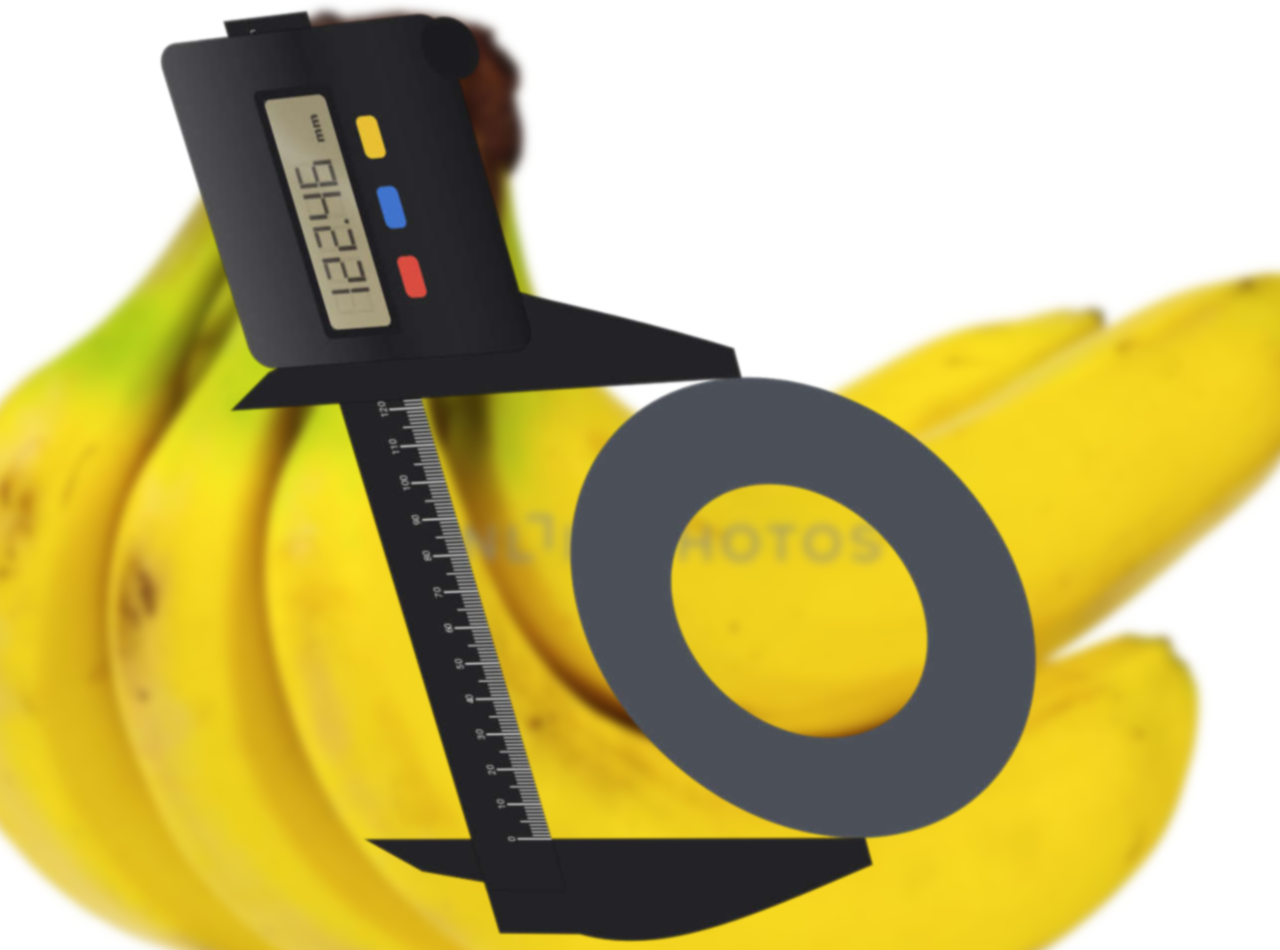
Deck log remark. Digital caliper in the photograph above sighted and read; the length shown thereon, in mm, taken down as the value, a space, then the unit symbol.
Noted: 122.46 mm
